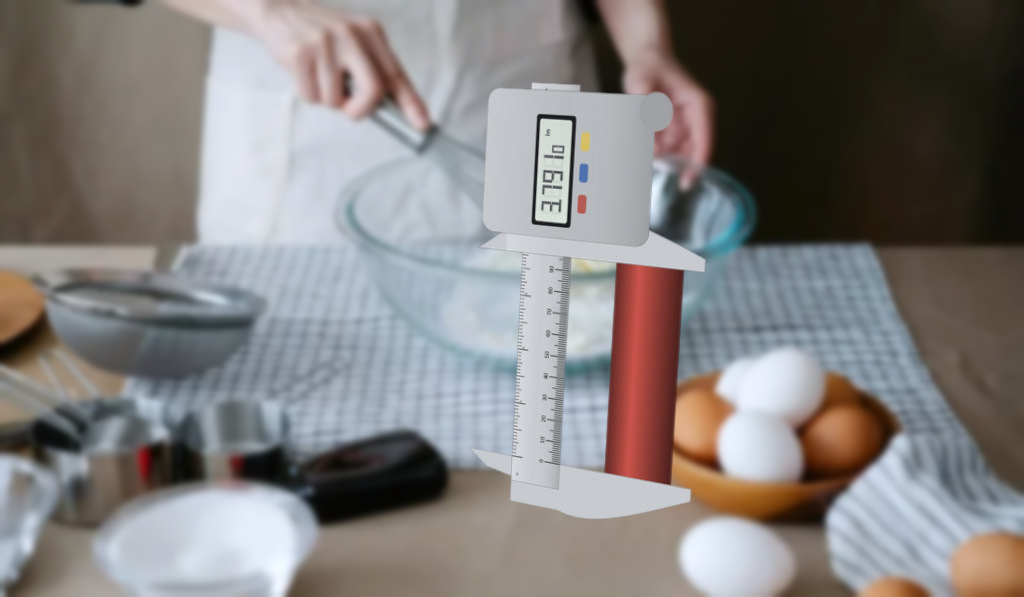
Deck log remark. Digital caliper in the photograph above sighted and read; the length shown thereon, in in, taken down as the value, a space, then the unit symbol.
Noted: 3.7910 in
